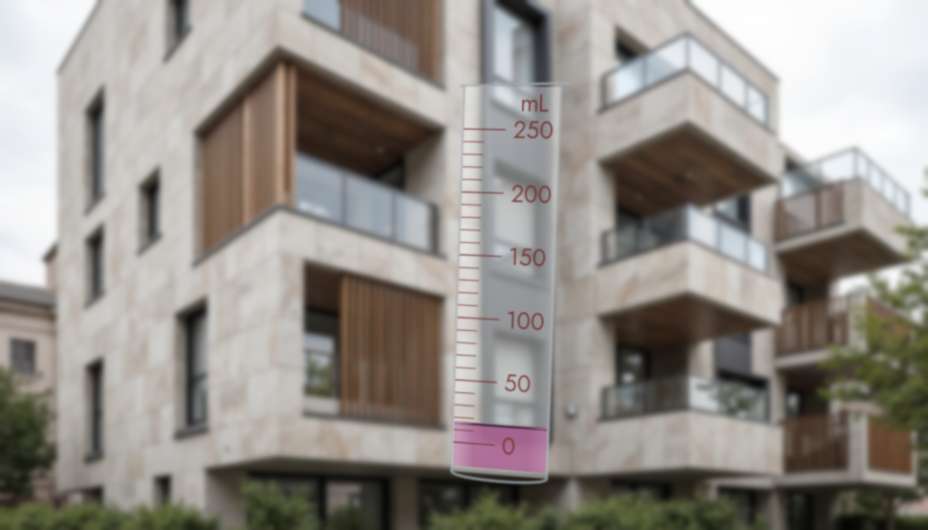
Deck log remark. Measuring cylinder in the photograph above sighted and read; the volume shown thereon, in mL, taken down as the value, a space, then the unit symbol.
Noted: 15 mL
